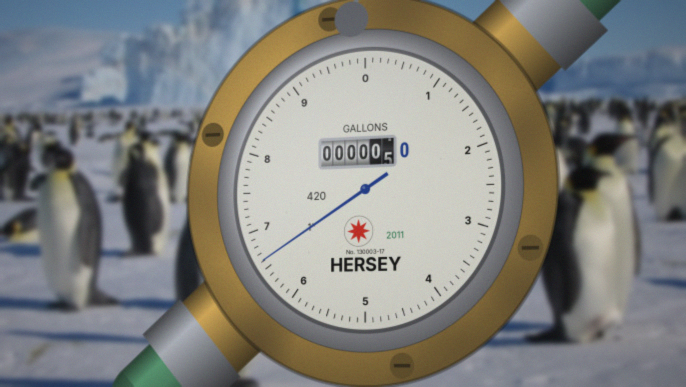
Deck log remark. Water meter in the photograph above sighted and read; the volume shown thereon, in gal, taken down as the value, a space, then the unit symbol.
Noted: 46.6 gal
